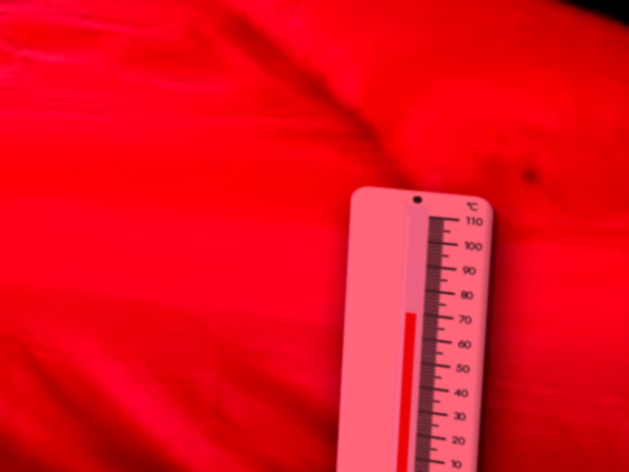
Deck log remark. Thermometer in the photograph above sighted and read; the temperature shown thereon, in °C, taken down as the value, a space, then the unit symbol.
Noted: 70 °C
